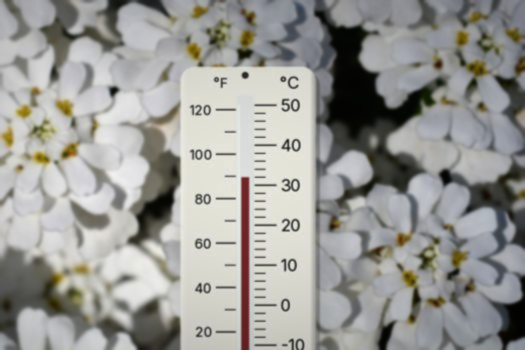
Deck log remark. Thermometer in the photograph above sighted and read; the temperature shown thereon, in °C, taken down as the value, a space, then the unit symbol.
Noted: 32 °C
